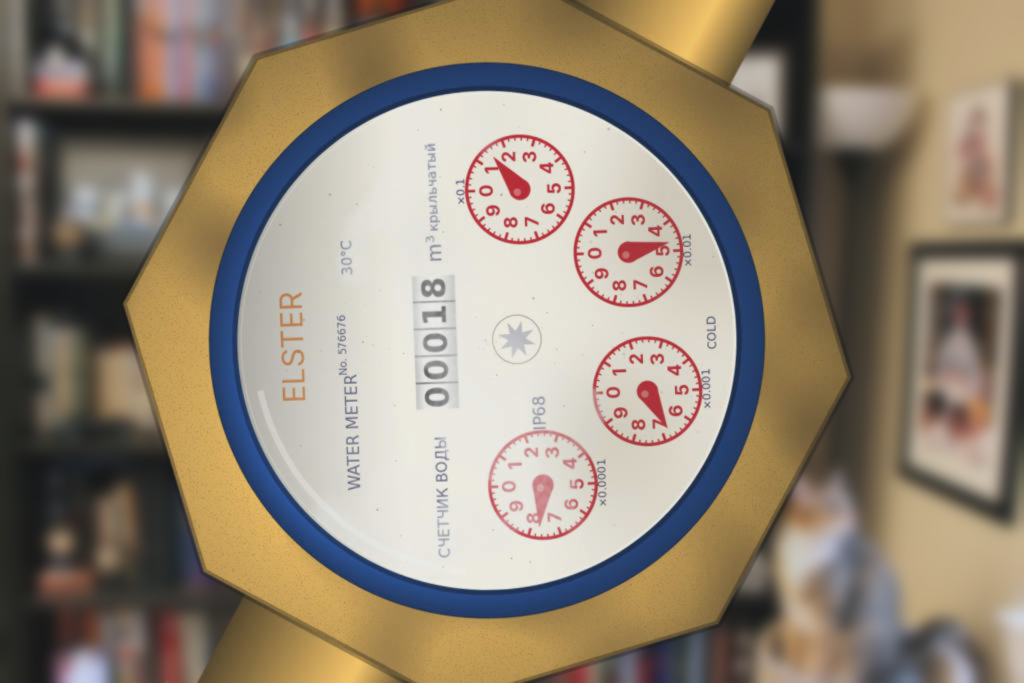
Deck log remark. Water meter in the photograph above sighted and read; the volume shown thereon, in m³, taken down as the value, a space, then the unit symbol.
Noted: 18.1467 m³
